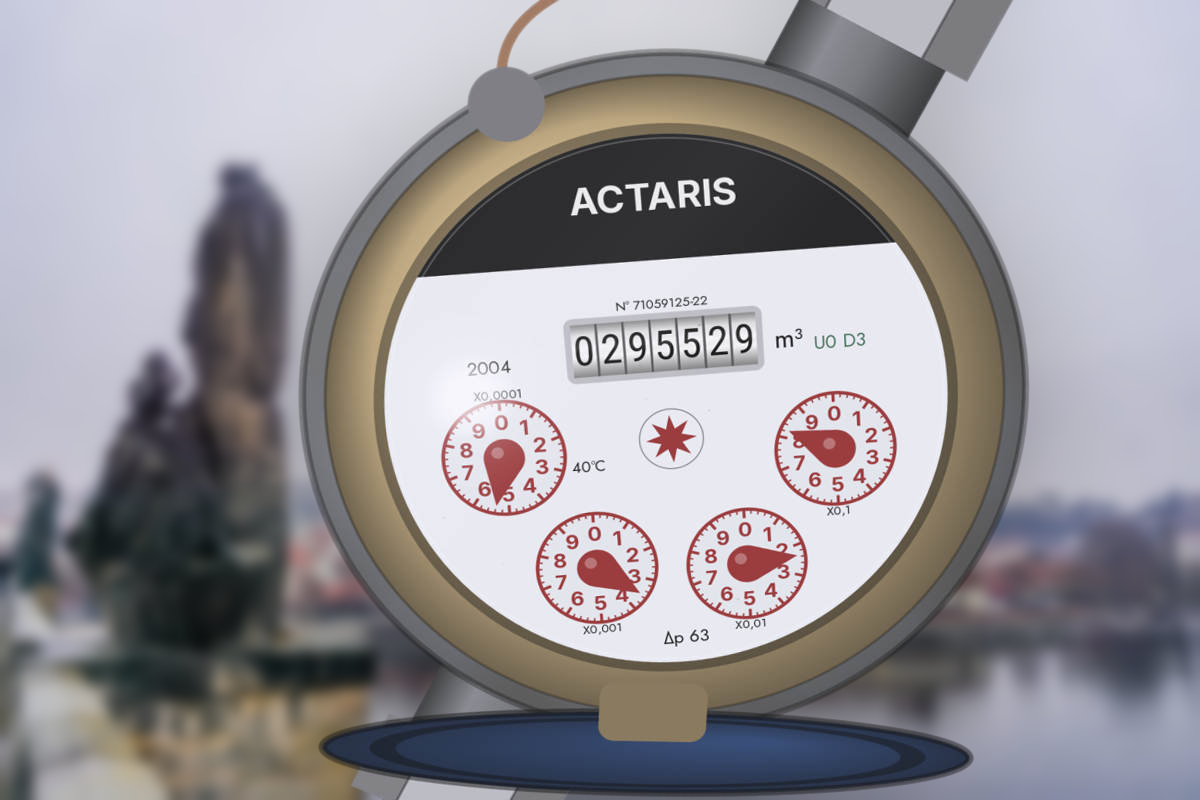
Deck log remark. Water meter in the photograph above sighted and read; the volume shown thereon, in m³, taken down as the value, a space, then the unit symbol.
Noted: 295529.8235 m³
